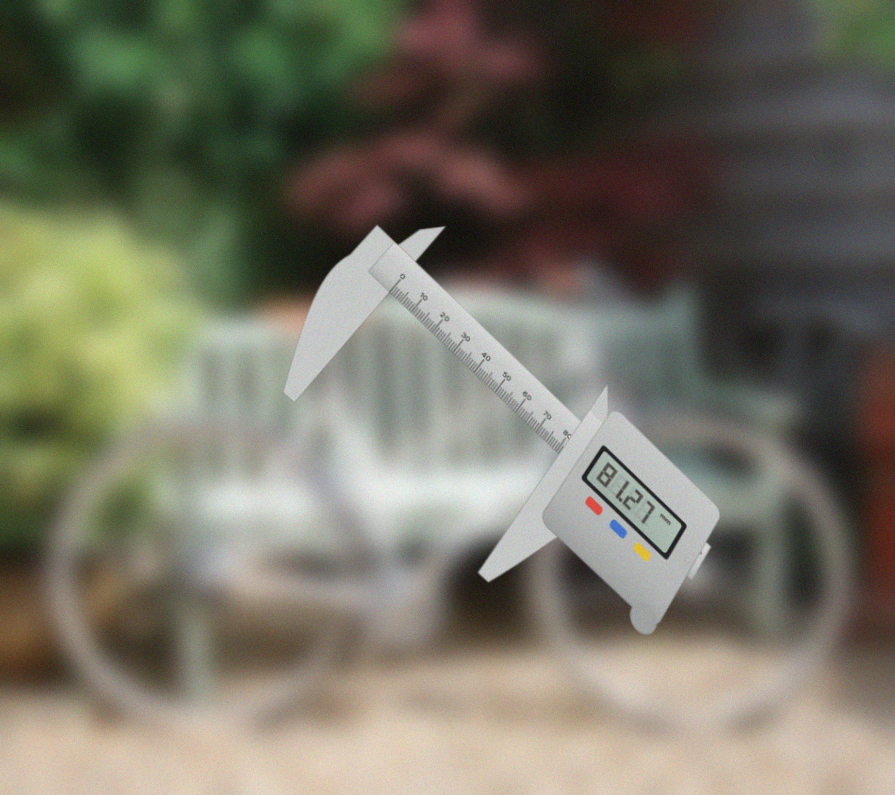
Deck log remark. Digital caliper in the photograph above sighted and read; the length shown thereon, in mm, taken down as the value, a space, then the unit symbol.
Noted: 81.27 mm
